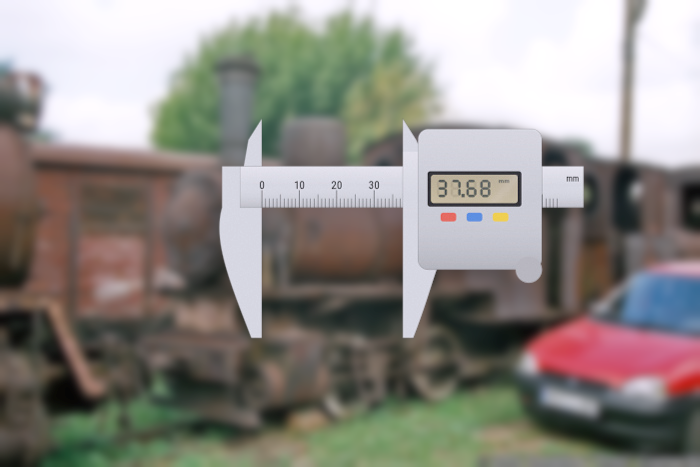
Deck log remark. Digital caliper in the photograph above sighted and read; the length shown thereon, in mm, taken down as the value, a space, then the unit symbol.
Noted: 37.68 mm
